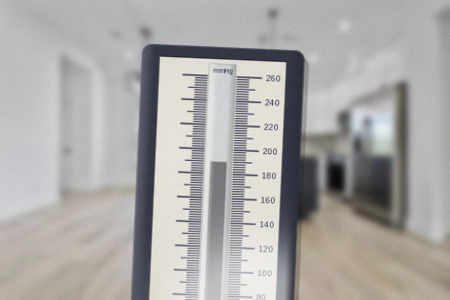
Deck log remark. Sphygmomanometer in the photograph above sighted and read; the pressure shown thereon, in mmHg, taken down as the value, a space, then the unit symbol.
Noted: 190 mmHg
